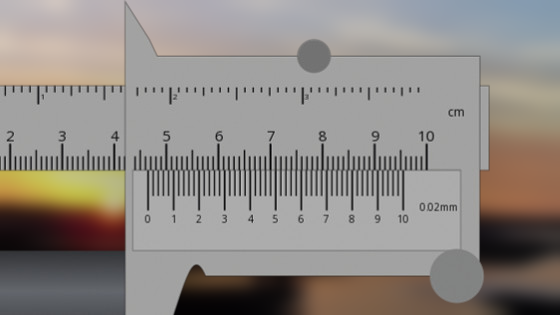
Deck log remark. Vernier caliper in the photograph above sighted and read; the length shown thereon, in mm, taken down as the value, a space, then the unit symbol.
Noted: 46.5 mm
